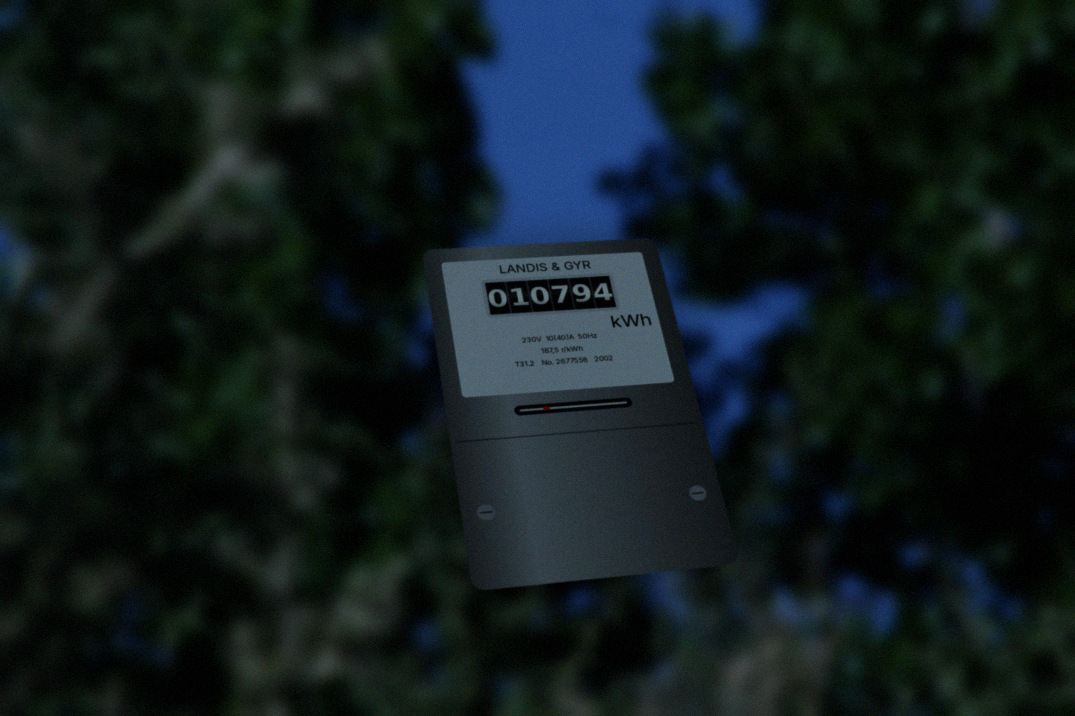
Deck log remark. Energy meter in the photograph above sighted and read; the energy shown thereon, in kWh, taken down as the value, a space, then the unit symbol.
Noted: 10794 kWh
